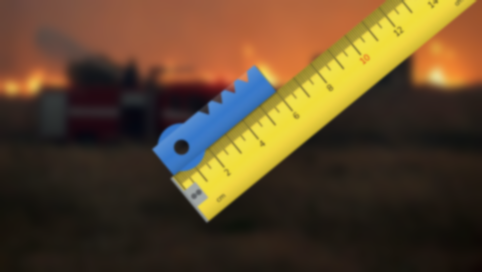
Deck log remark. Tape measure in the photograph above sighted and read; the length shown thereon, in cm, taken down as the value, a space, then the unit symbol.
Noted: 6 cm
